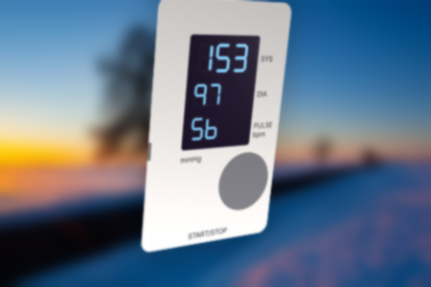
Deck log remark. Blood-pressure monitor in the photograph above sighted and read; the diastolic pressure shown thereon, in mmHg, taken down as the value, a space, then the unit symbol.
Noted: 97 mmHg
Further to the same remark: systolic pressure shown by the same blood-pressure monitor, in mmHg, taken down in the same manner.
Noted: 153 mmHg
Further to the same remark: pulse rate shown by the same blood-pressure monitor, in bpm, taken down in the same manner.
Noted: 56 bpm
